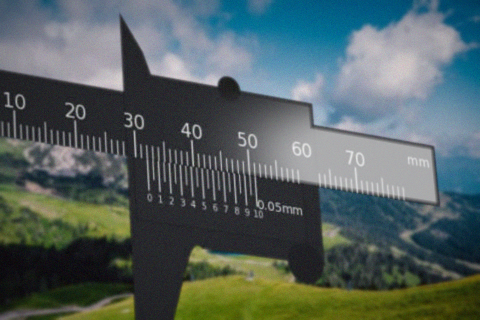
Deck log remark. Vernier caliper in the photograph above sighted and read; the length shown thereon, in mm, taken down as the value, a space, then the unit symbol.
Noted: 32.0 mm
